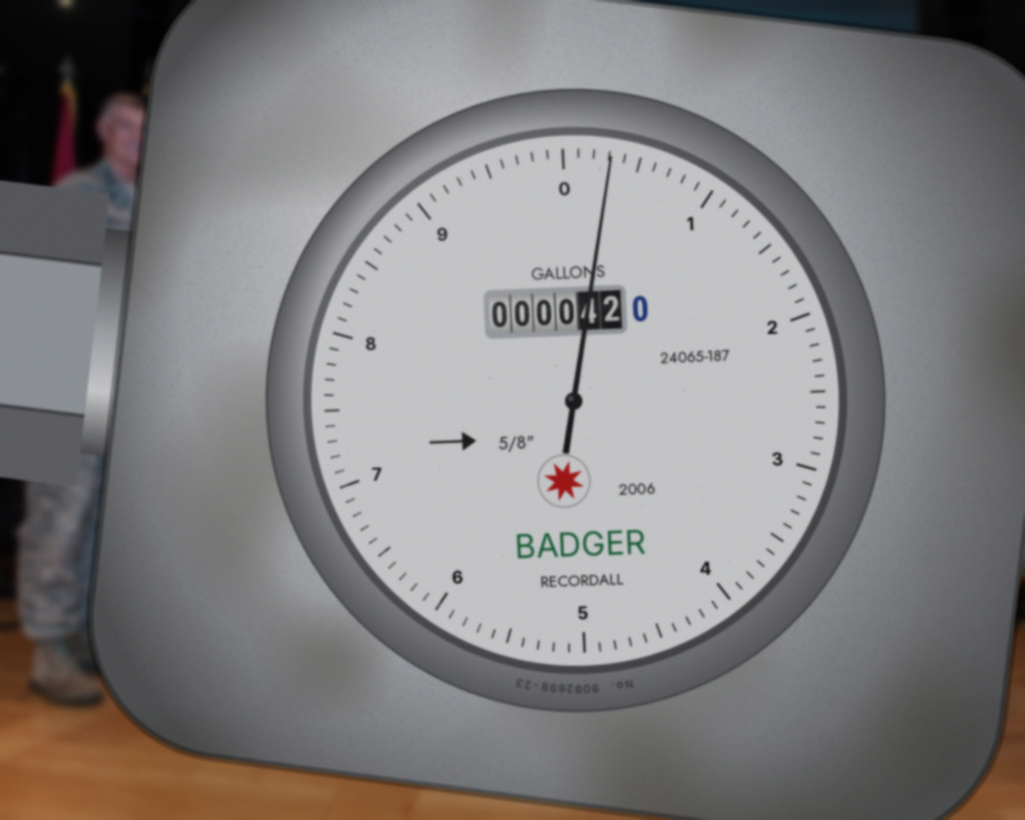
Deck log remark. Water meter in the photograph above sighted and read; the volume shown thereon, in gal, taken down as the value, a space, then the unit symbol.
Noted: 420.3 gal
